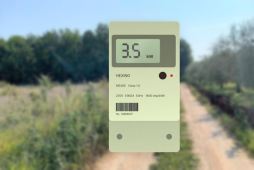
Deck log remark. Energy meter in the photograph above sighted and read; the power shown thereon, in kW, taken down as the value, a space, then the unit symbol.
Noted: 3.5 kW
